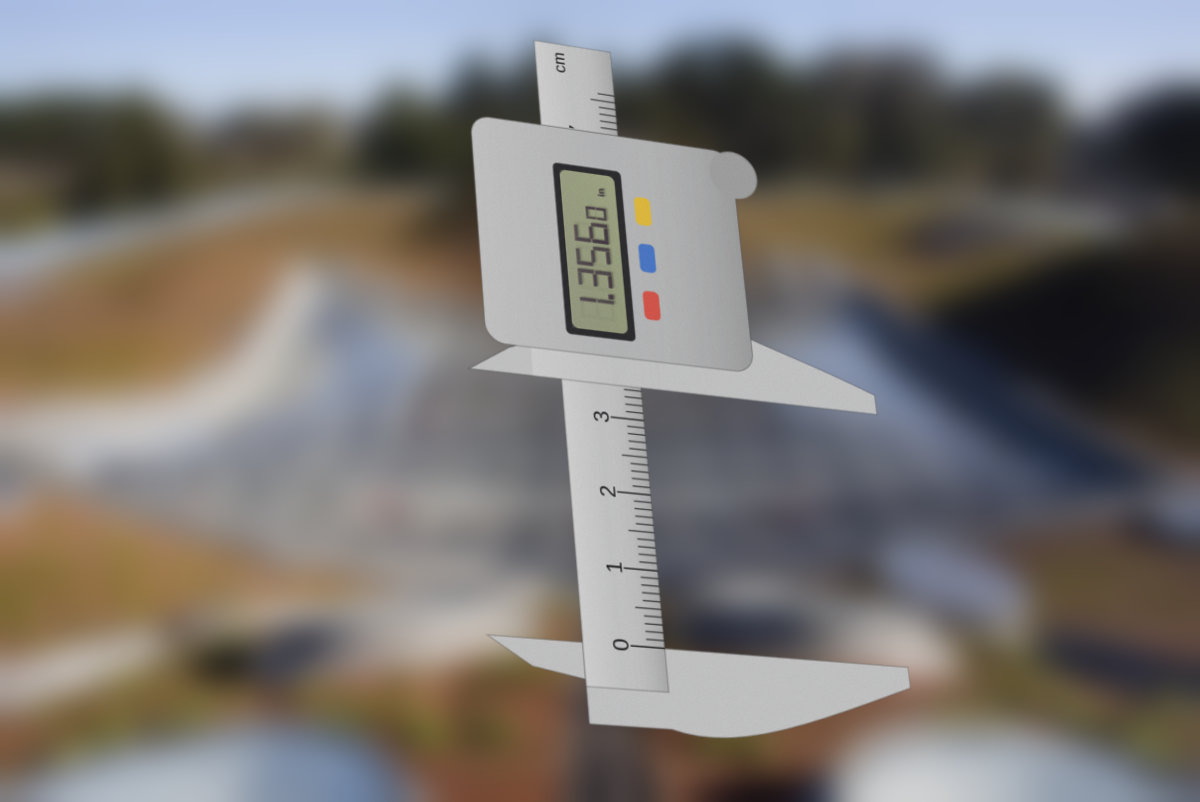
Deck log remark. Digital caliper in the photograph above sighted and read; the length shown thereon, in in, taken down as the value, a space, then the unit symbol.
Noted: 1.3560 in
